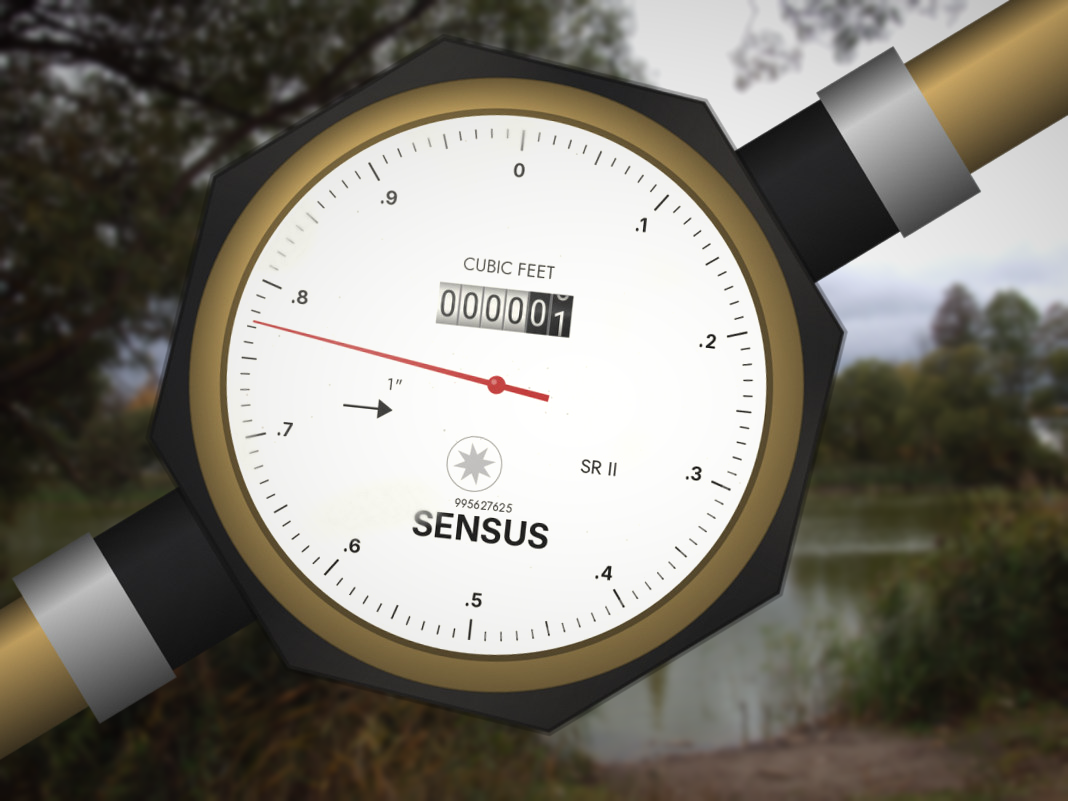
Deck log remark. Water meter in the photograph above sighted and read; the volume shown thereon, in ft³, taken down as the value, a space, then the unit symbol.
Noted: 0.77 ft³
